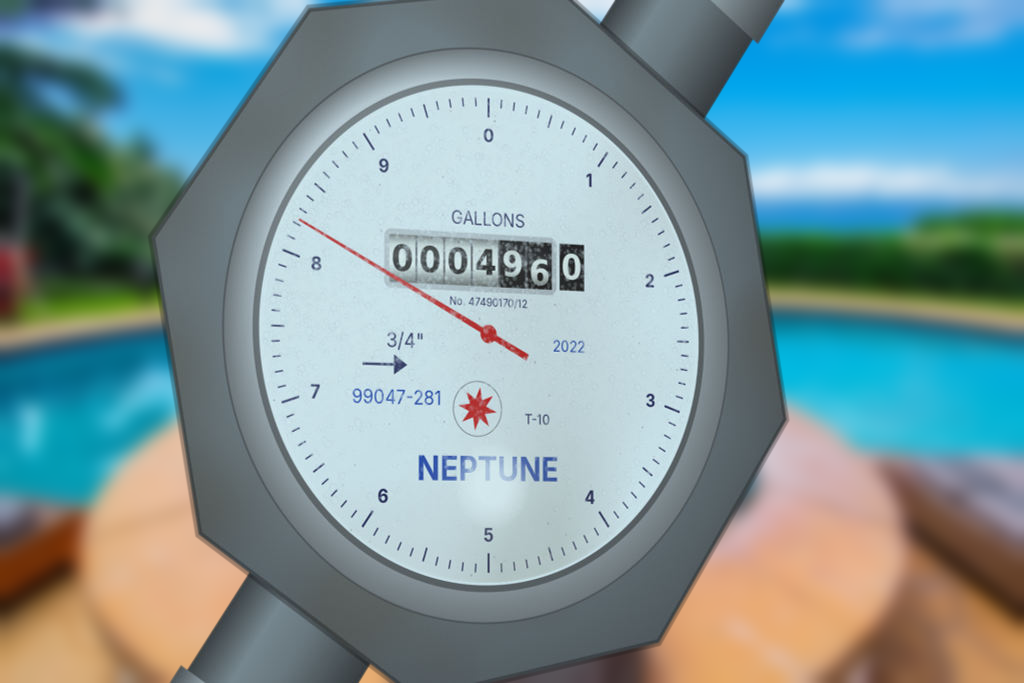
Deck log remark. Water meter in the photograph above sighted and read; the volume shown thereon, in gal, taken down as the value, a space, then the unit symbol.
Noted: 4958.2 gal
